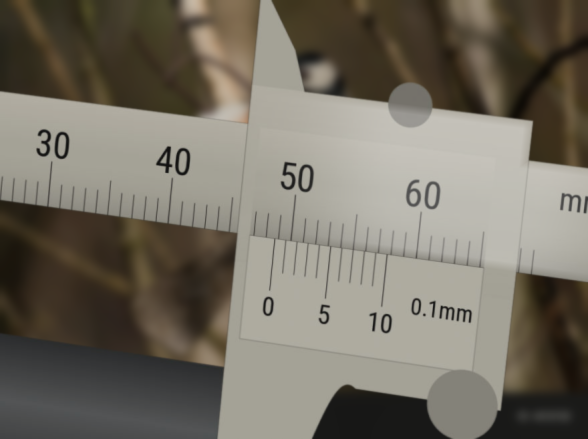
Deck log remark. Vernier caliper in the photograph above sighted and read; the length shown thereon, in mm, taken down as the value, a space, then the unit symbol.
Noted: 48.7 mm
